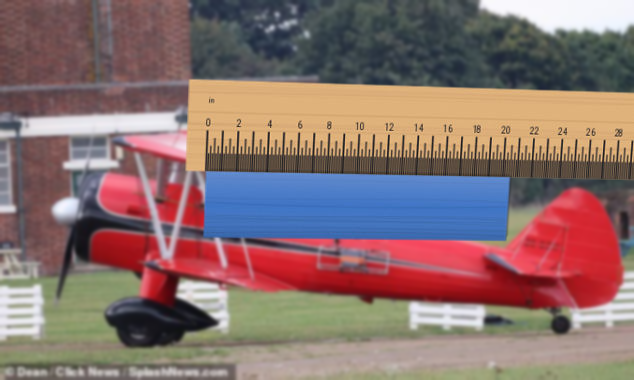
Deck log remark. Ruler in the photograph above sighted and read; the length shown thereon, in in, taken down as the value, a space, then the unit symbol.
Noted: 20.5 in
